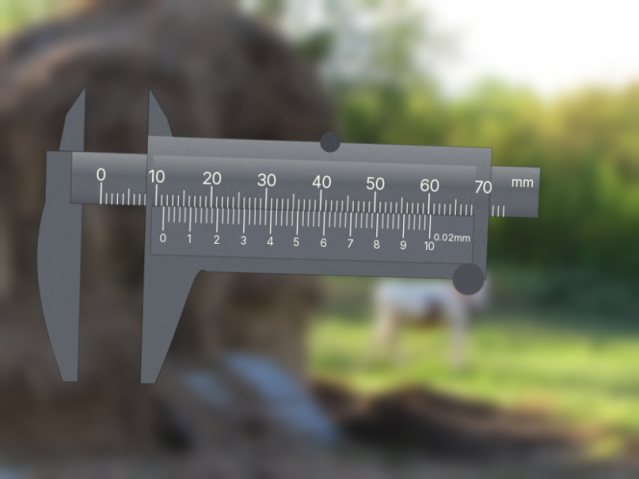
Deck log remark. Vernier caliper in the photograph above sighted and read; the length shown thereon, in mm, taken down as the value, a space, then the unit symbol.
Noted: 11.4 mm
